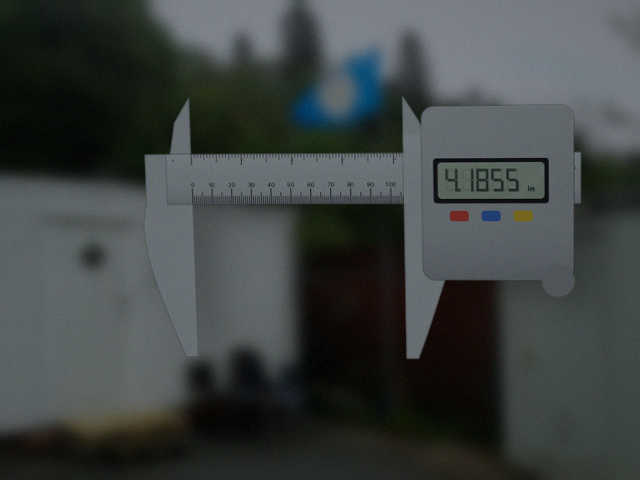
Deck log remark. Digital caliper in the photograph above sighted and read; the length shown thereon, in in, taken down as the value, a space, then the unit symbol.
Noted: 4.1855 in
